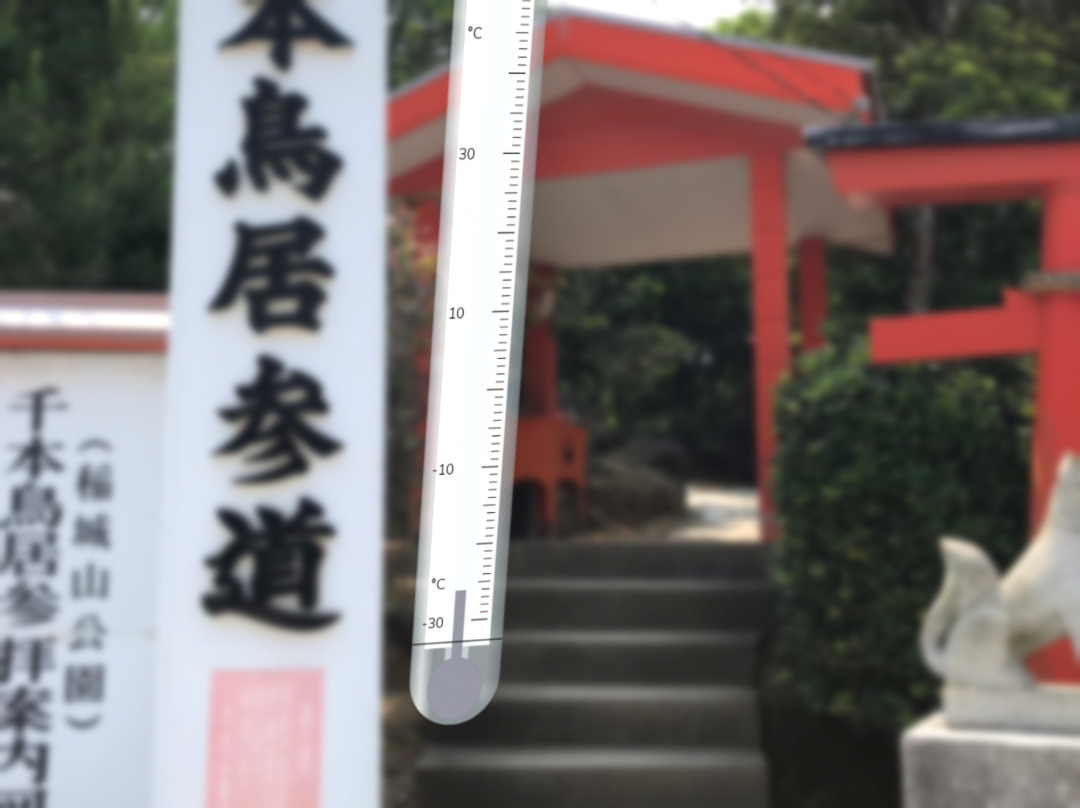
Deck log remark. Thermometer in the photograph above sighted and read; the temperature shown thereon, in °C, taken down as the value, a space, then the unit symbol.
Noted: -26 °C
